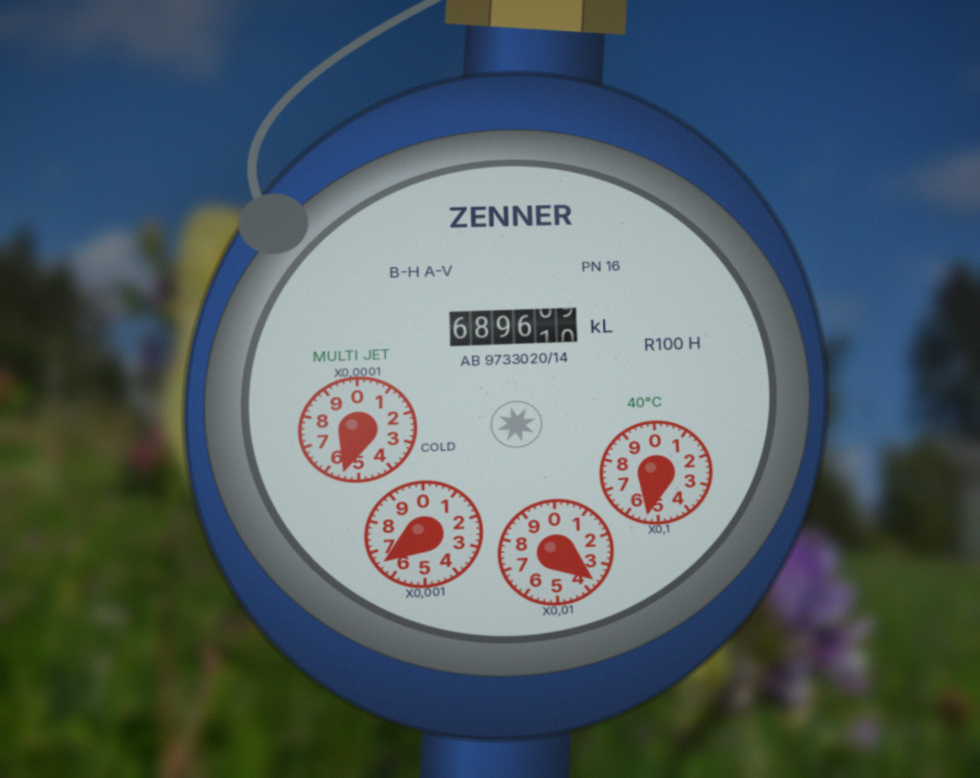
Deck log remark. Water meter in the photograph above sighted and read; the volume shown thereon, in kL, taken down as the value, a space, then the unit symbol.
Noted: 689609.5365 kL
